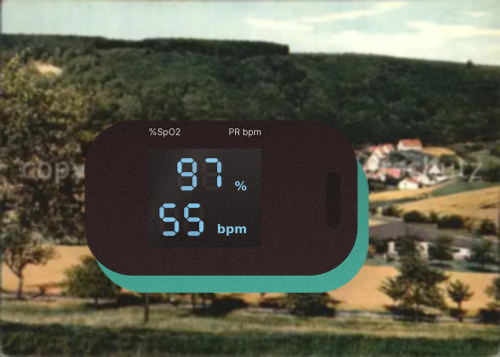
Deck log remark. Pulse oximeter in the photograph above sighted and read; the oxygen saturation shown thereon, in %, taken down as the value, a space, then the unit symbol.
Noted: 97 %
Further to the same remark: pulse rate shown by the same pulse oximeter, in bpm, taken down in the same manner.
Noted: 55 bpm
